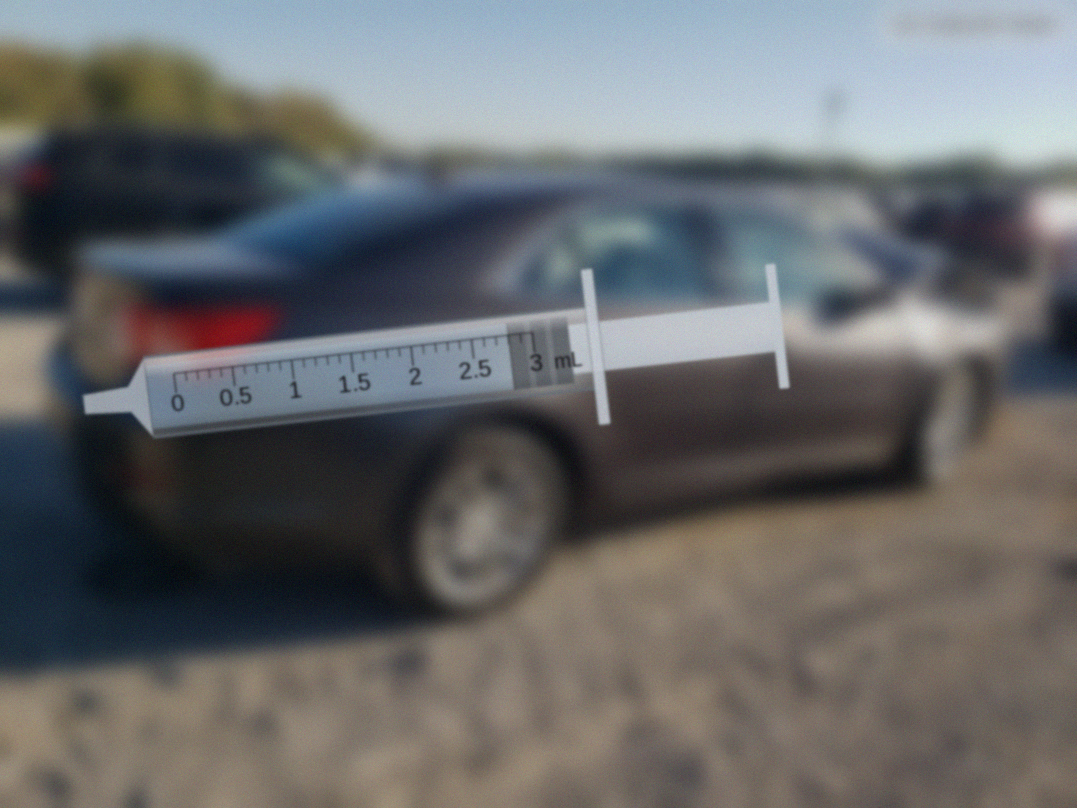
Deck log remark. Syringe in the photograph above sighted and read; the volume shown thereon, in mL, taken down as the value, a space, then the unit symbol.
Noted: 2.8 mL
